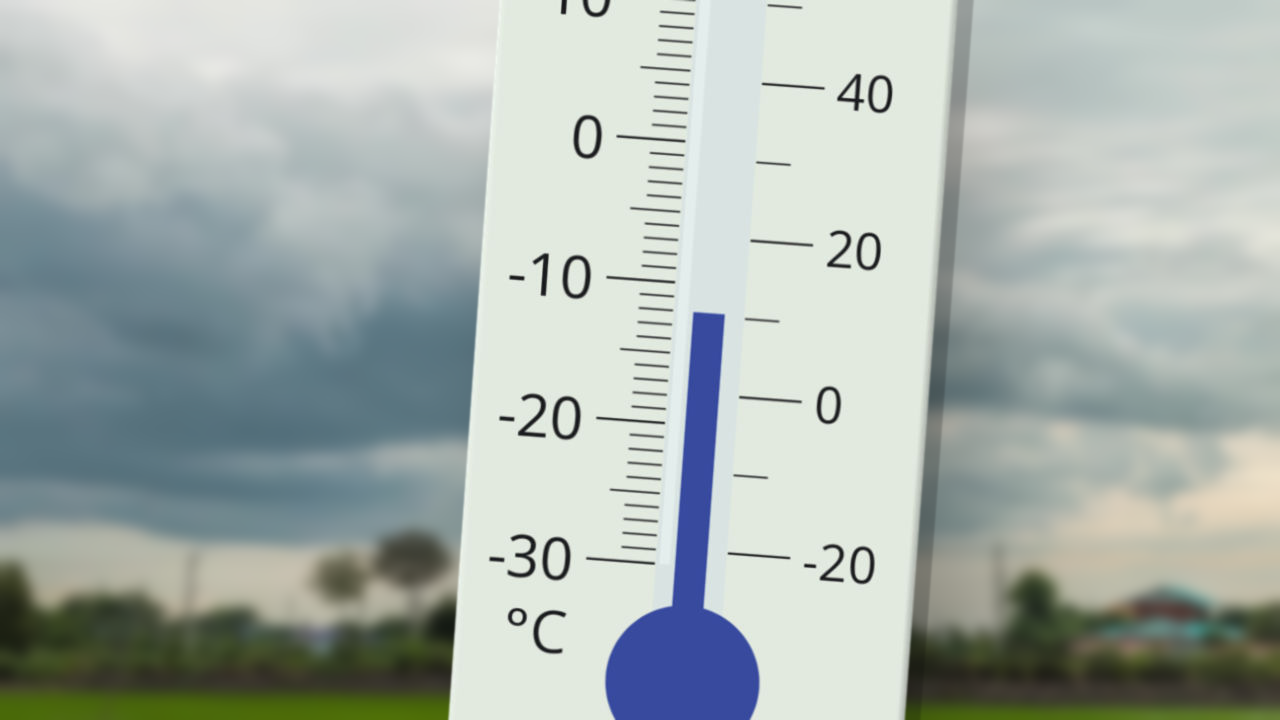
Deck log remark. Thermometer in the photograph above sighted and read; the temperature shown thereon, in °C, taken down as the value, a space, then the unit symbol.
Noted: -12 °C
